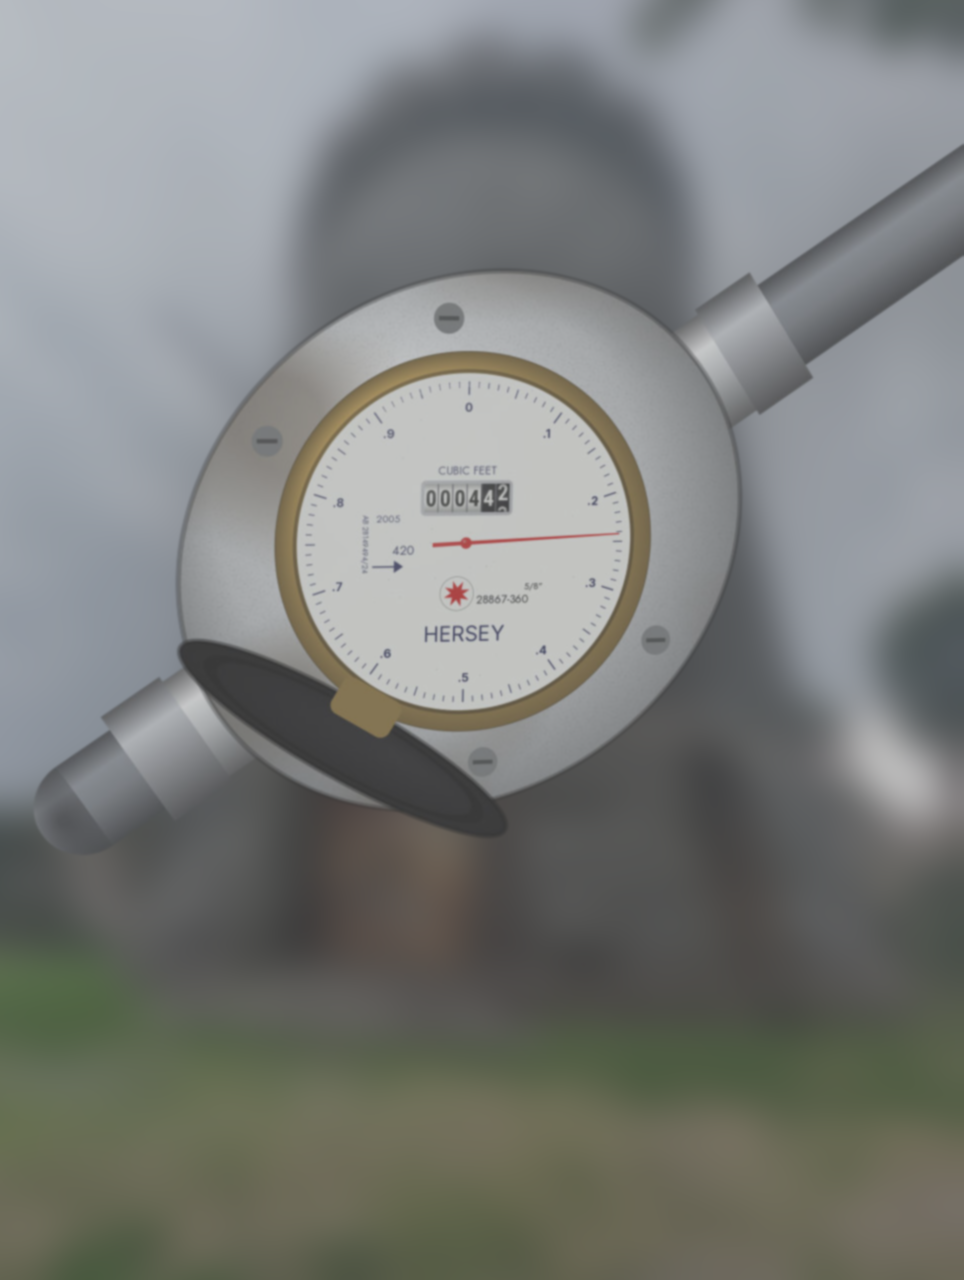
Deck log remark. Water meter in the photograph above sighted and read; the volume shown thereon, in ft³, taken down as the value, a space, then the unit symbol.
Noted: 442.24 ft³
